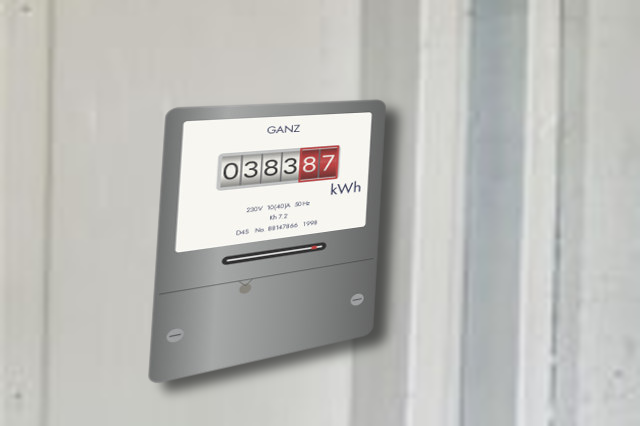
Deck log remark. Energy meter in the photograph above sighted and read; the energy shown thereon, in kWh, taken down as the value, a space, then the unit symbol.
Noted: 383.87 kWh
